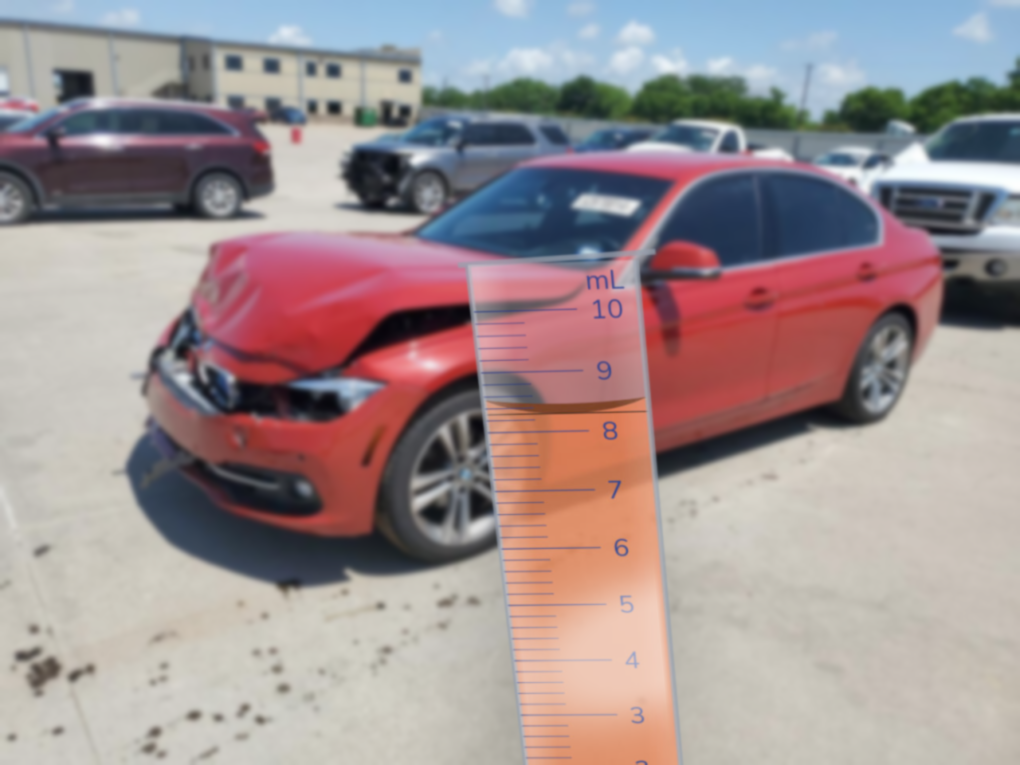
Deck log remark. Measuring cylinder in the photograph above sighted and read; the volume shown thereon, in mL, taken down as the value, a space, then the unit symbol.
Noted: 8.3 mL
